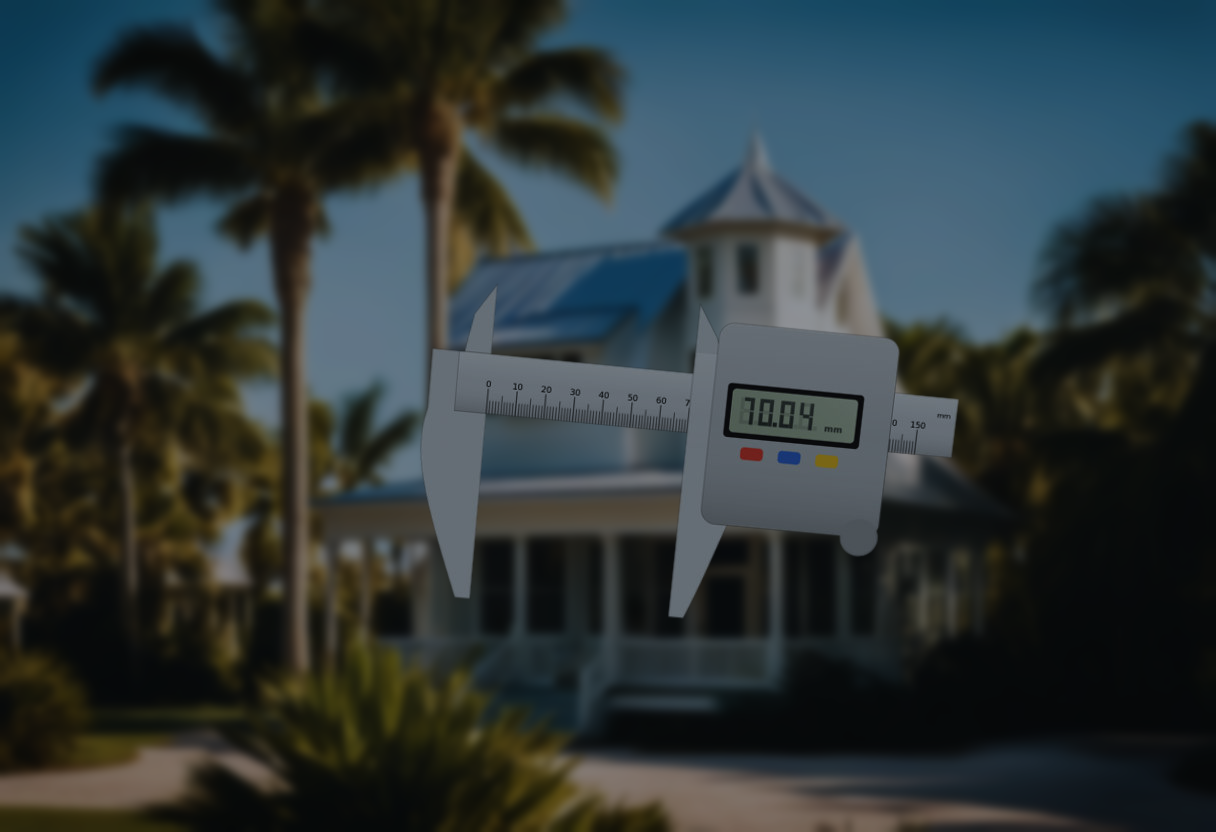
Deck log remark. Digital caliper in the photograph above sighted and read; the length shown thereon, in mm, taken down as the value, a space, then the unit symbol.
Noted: 70.04 mm
